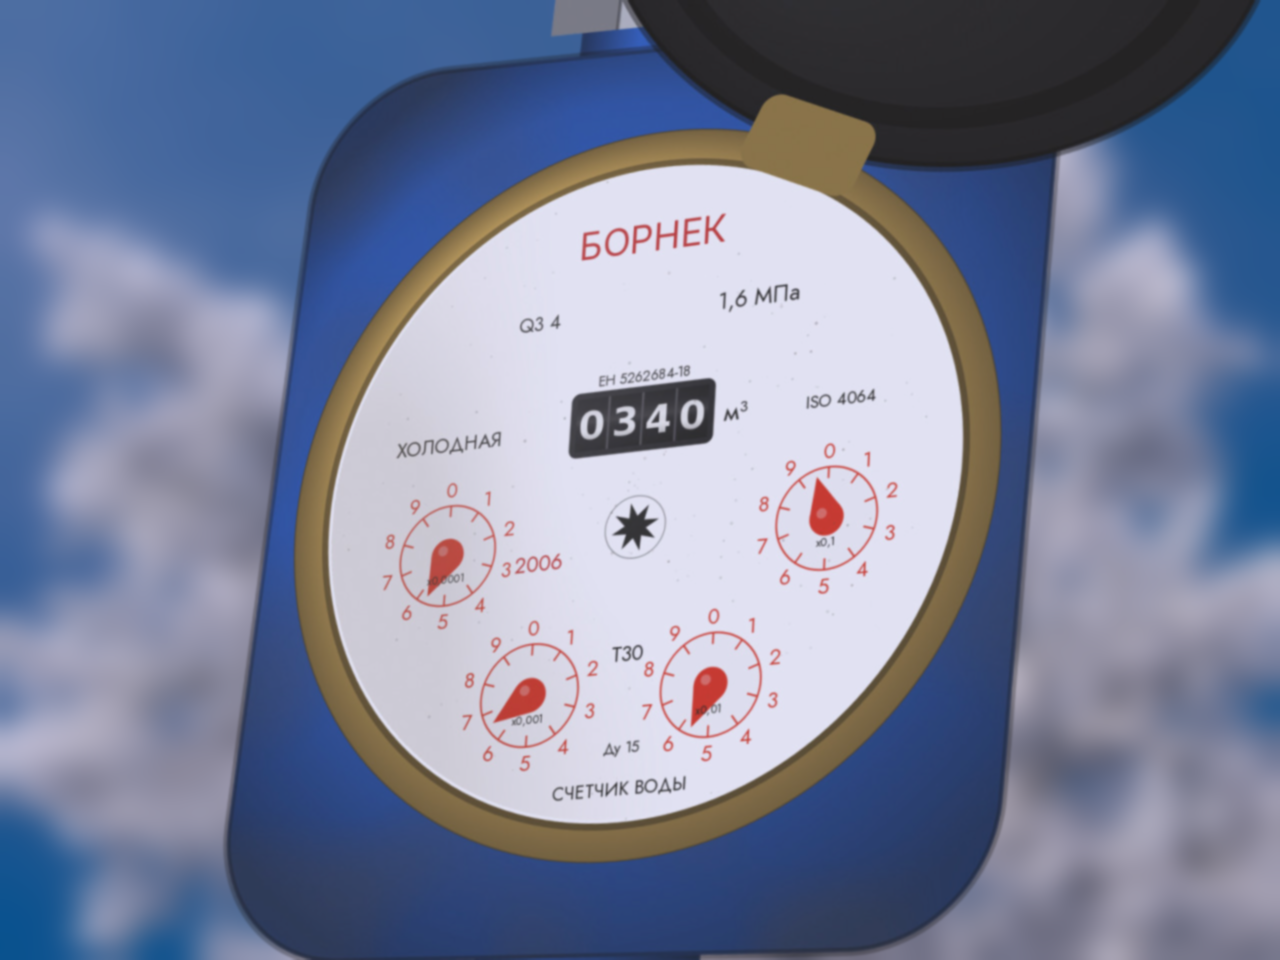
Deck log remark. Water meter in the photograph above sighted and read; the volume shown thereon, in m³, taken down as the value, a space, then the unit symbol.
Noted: 339.9565 m³
